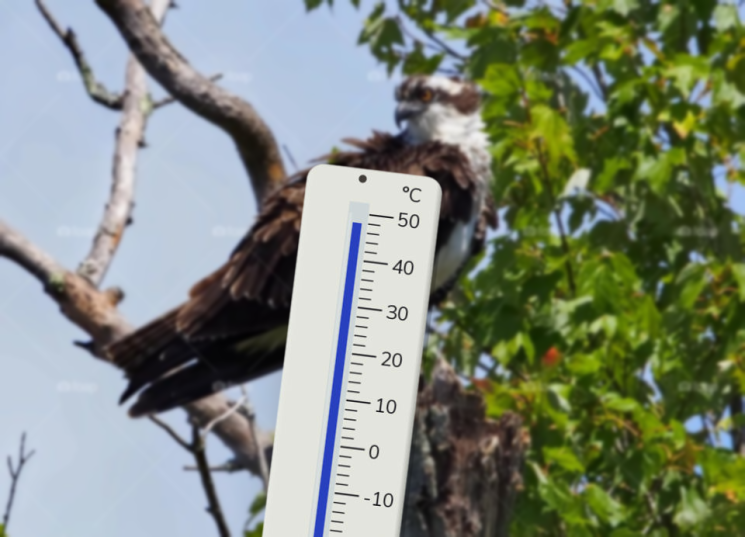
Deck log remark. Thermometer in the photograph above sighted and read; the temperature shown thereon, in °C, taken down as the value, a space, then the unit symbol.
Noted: 48 °C
